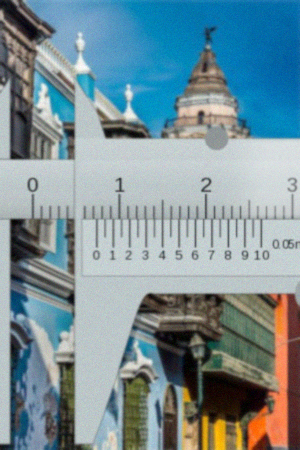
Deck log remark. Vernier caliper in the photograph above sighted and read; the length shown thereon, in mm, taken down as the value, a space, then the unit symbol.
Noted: 7.4 mm
